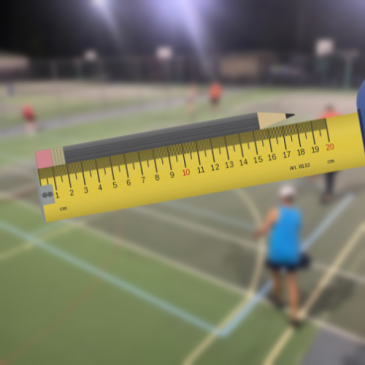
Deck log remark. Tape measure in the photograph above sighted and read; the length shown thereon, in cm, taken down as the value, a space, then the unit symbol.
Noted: 18 cm
